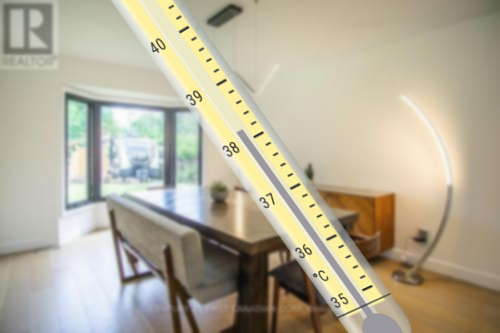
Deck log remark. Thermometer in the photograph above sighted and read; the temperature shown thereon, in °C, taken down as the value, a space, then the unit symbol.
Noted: 38.2 °C
